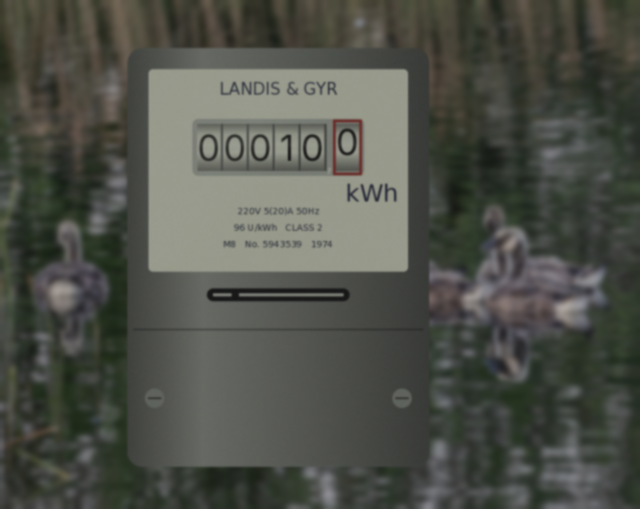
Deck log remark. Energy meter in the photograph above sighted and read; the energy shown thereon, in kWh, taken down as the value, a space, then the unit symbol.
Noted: 10.0 kWh
